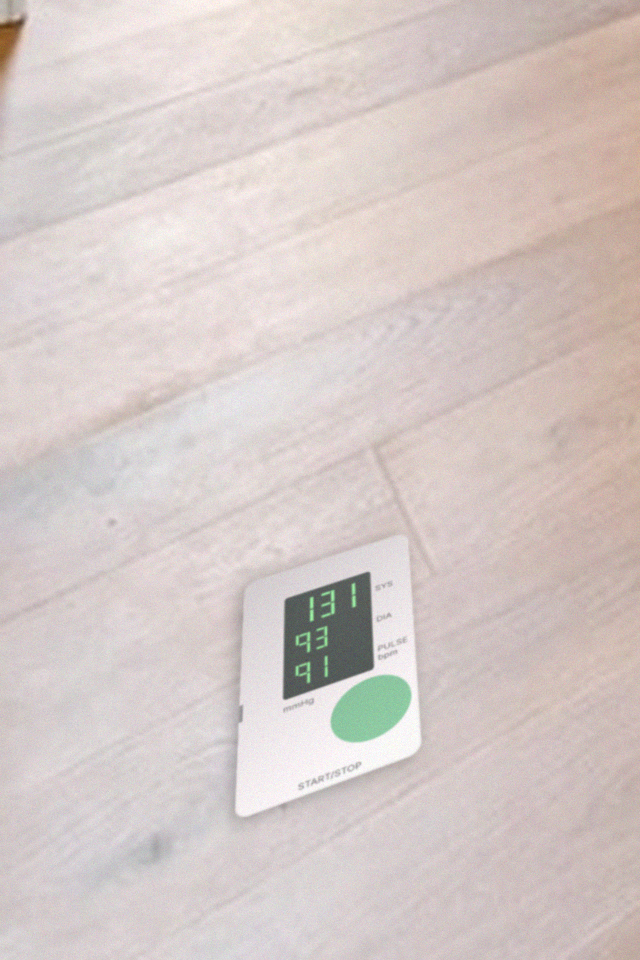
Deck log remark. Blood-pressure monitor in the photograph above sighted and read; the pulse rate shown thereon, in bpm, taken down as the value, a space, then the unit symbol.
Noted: 91 bpm
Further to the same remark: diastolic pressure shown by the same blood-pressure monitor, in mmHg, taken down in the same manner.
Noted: 93 mmHg
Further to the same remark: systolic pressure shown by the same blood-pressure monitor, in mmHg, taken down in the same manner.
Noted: 131 mmHg
